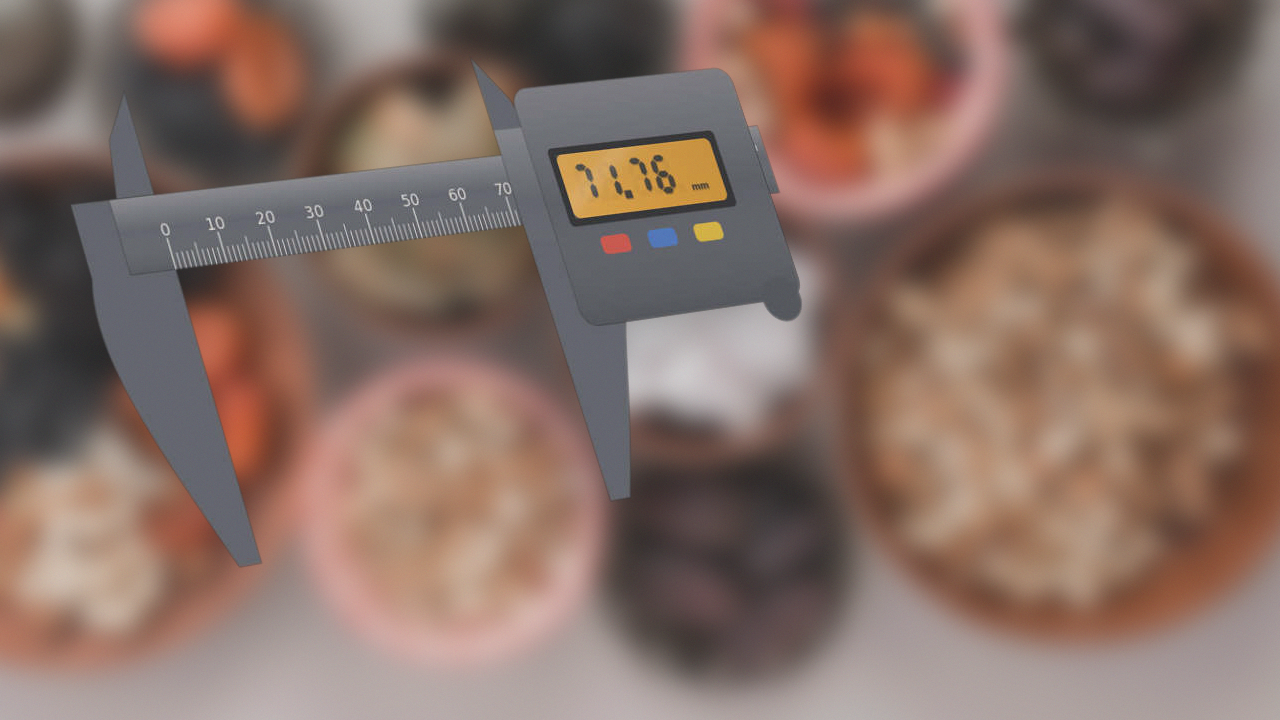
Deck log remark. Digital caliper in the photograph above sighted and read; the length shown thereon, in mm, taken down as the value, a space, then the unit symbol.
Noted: 71.76 mm
